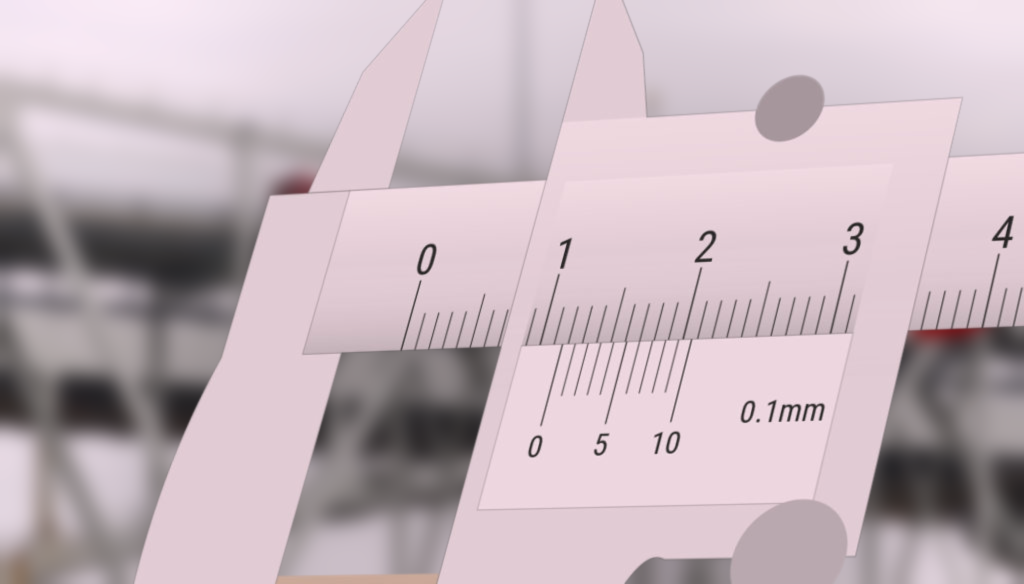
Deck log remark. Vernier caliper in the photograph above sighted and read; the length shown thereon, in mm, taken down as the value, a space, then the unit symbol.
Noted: 11.6 mm
